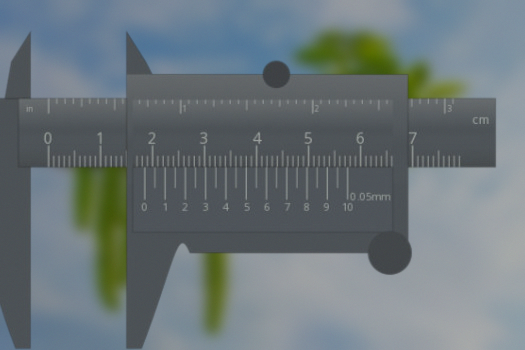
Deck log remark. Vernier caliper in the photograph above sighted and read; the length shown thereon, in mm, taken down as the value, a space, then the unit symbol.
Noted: 18.5 mm
